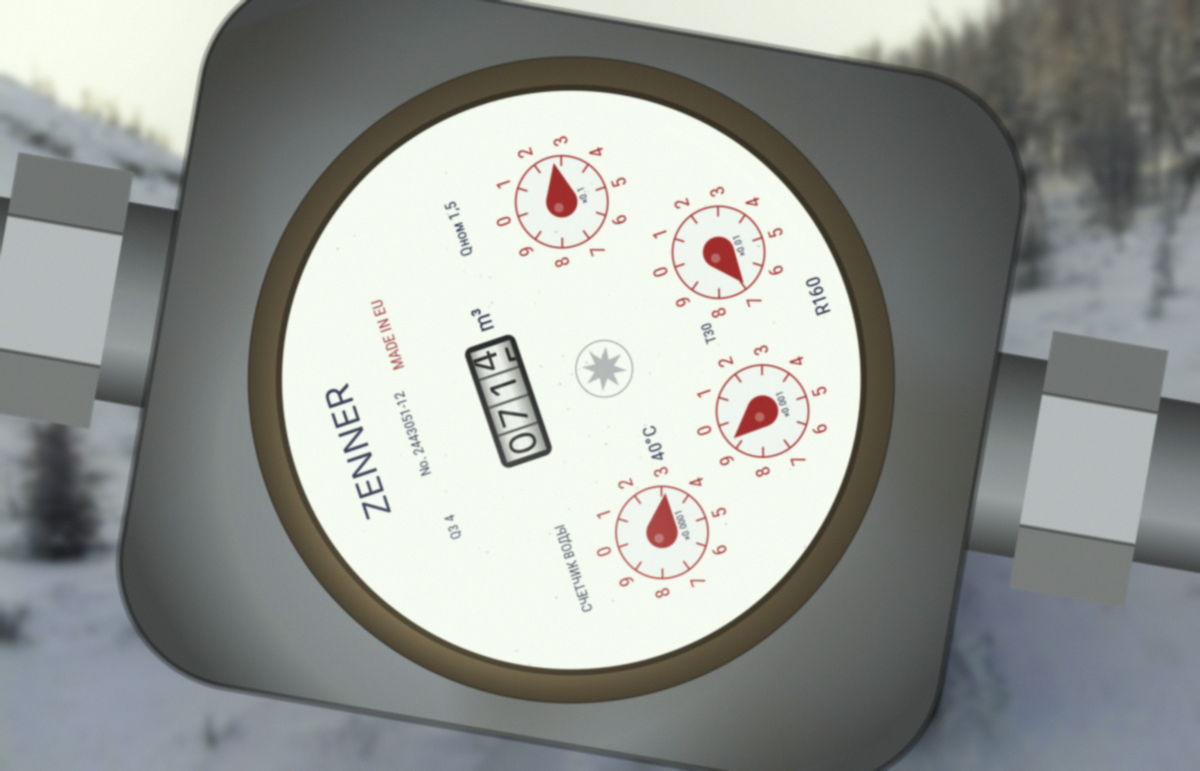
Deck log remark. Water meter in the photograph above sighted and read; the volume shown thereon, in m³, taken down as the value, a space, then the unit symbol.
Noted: 714.2693 m³
